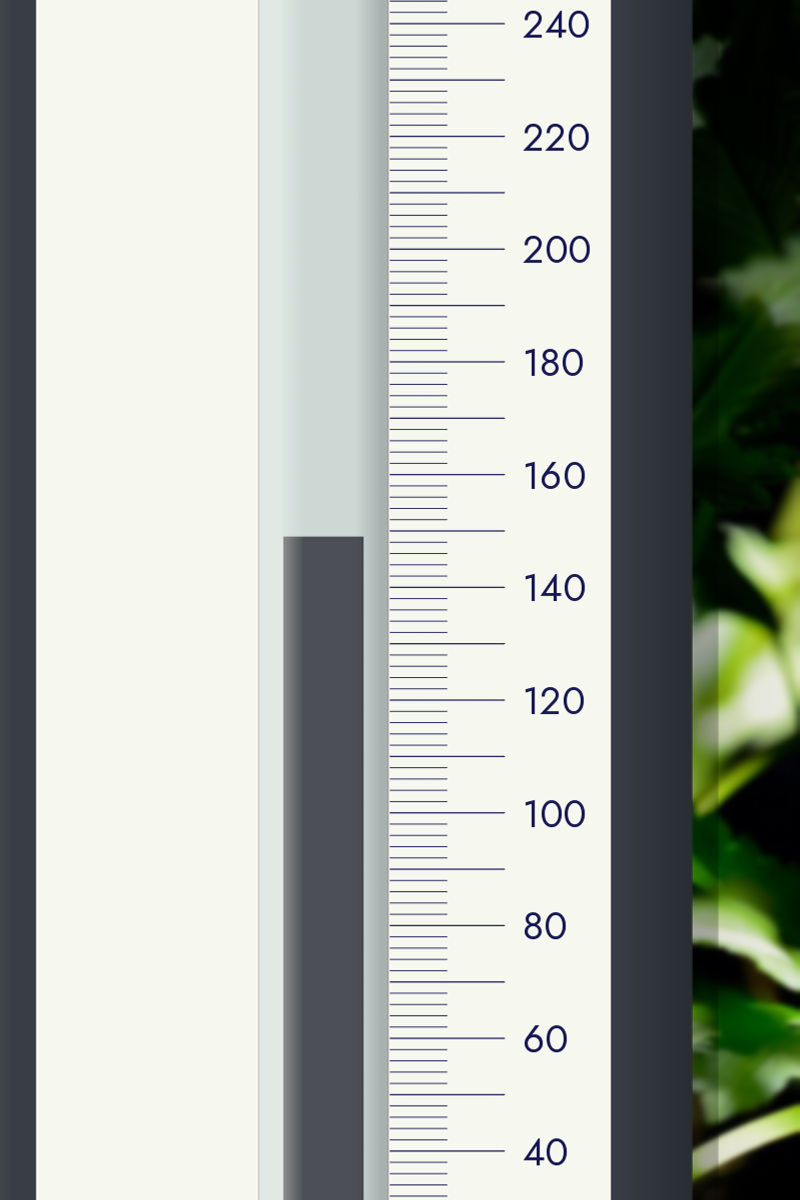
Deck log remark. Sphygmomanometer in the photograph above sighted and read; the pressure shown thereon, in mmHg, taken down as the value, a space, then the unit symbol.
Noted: 149 mmHg
